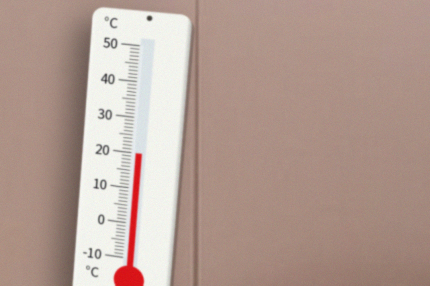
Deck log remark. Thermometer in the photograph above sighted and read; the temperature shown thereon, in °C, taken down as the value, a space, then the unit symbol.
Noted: 20 °C
